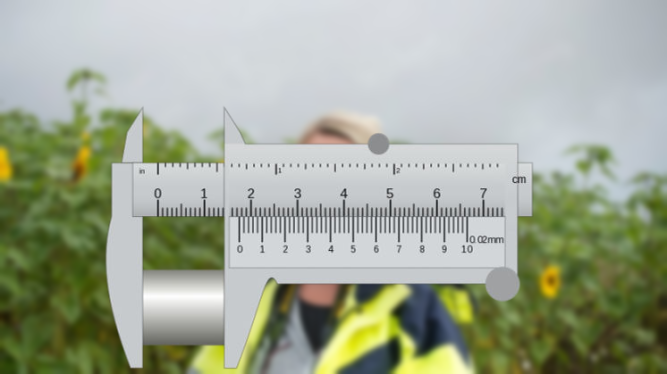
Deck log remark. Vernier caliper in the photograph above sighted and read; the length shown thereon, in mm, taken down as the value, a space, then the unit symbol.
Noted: 17.5 mm
